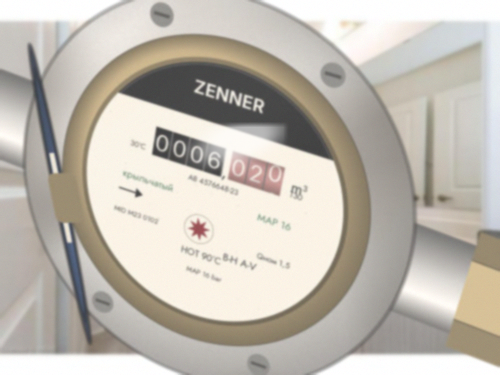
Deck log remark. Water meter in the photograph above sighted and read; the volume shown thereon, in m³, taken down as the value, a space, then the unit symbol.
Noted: 6.020 m³
